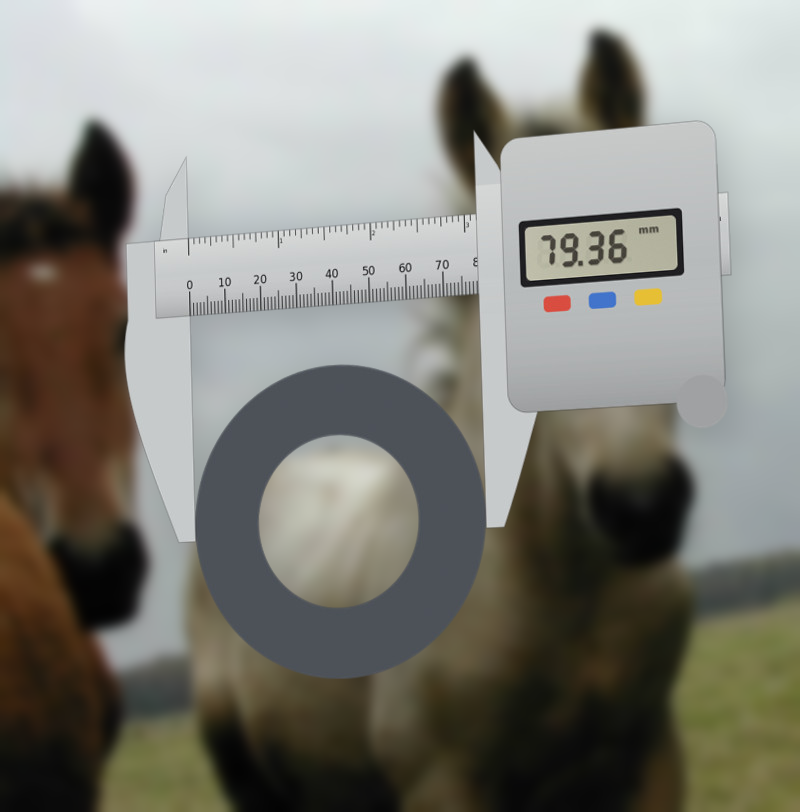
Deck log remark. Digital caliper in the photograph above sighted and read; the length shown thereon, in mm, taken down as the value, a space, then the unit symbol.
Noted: 79.36 mm
